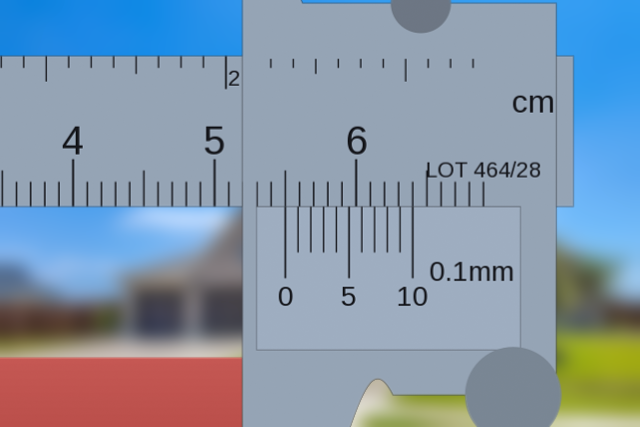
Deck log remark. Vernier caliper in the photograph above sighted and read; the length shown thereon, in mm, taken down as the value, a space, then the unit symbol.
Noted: 55.0 mm
